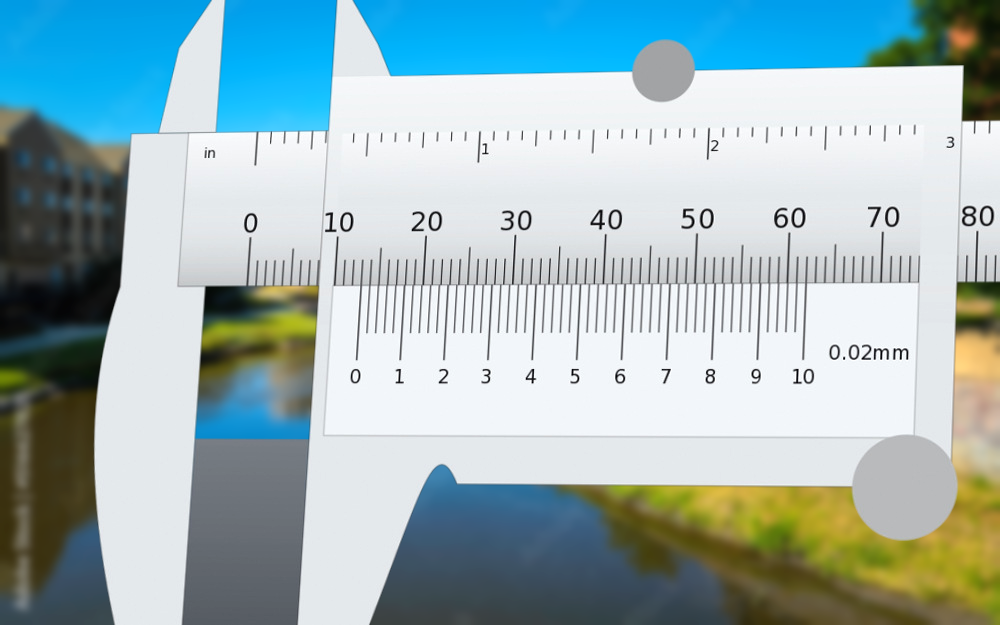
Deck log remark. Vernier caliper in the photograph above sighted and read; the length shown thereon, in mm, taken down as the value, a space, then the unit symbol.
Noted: 13.0 mm
